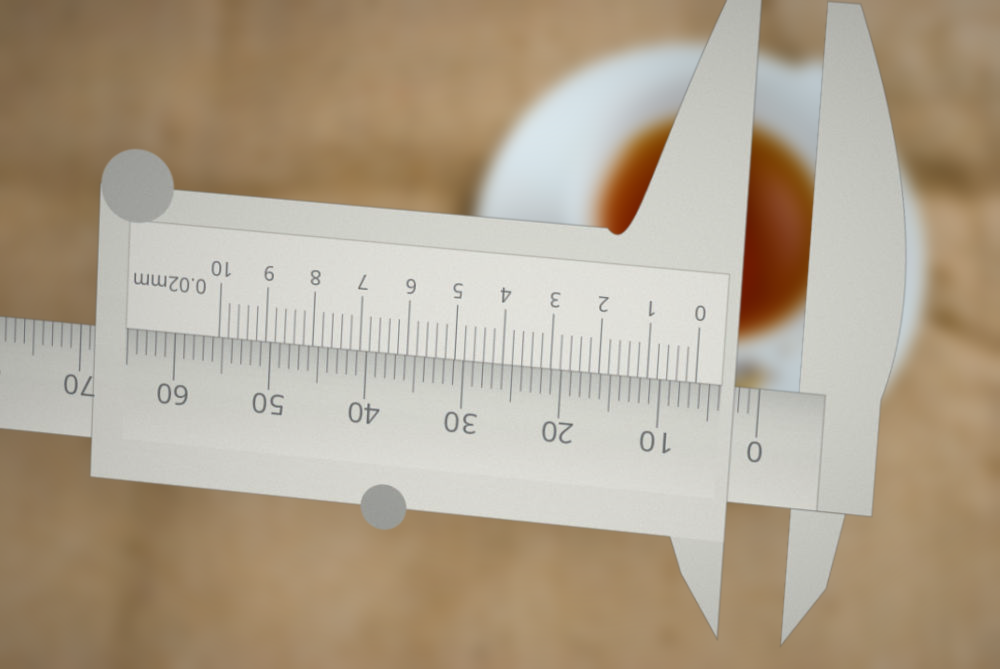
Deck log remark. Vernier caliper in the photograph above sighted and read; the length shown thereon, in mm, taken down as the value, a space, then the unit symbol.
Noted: 6.4 mm
